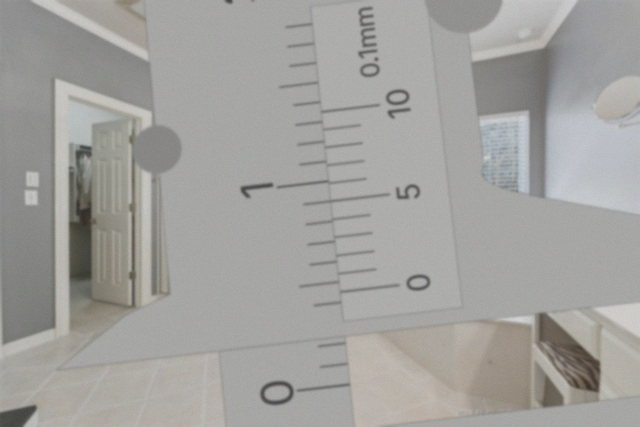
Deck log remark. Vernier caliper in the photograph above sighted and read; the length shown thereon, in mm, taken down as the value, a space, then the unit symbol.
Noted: 4.5 mm
